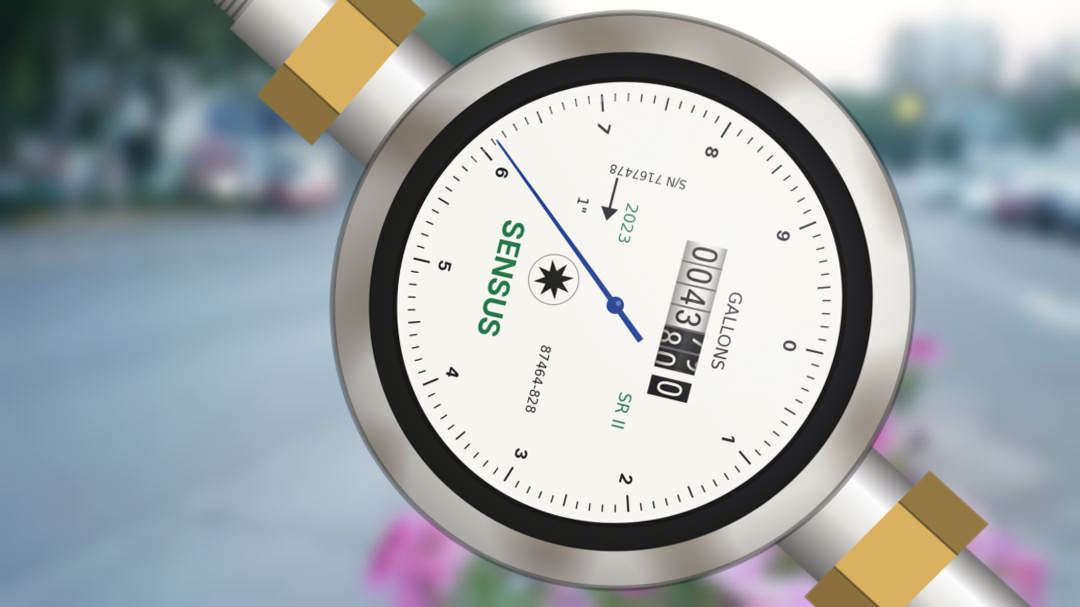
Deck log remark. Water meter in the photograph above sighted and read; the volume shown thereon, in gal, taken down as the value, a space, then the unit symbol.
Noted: 43796.1 gal
